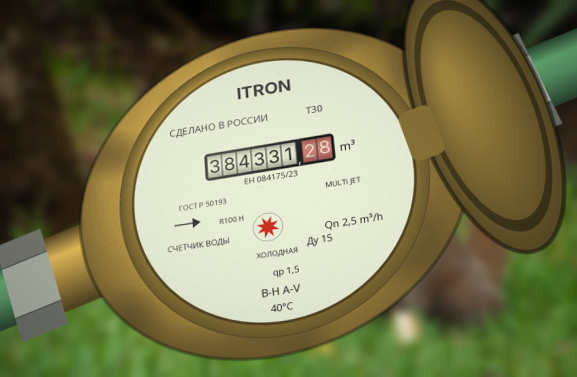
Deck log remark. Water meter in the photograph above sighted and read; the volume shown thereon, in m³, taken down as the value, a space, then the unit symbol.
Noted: 384331.28 m³
